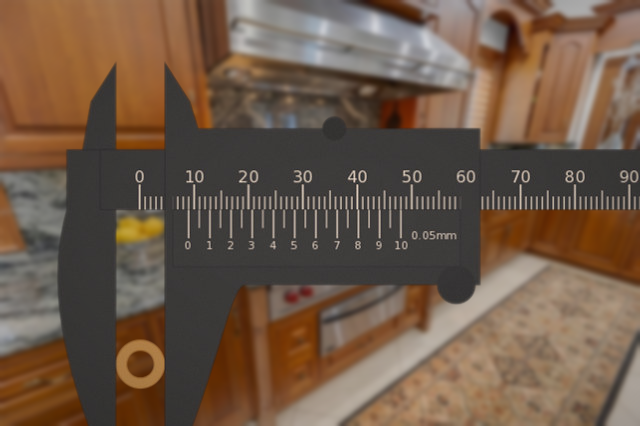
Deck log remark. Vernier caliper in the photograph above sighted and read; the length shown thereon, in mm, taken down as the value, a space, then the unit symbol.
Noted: 9.0 mm
